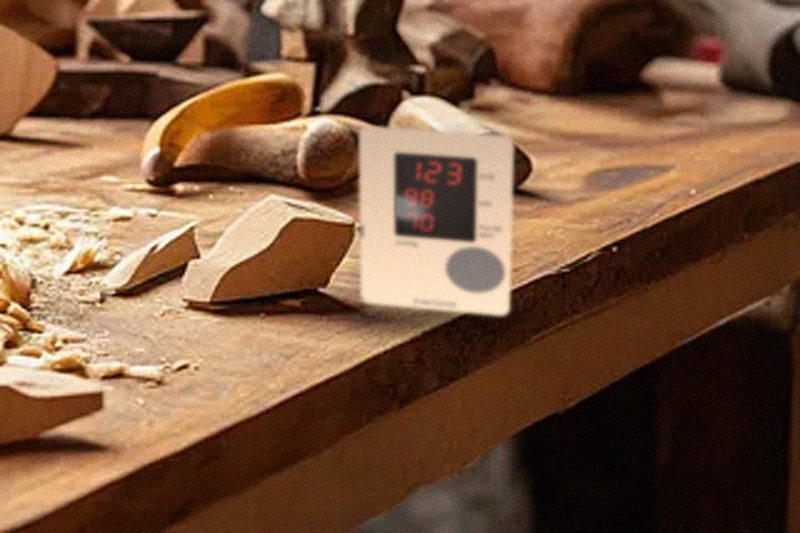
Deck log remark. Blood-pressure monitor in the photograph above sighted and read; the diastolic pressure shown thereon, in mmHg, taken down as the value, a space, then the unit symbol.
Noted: 98 mmHg
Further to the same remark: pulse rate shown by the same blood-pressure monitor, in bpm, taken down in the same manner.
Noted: 70 bpm
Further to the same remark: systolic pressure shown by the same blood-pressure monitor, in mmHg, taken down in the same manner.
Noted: 123 mmHg
